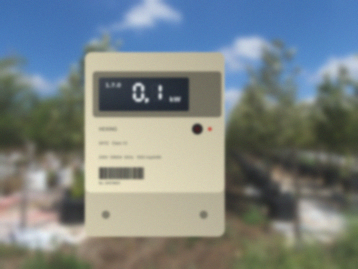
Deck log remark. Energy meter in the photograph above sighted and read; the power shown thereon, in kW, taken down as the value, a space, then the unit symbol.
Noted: 0.1 kW
